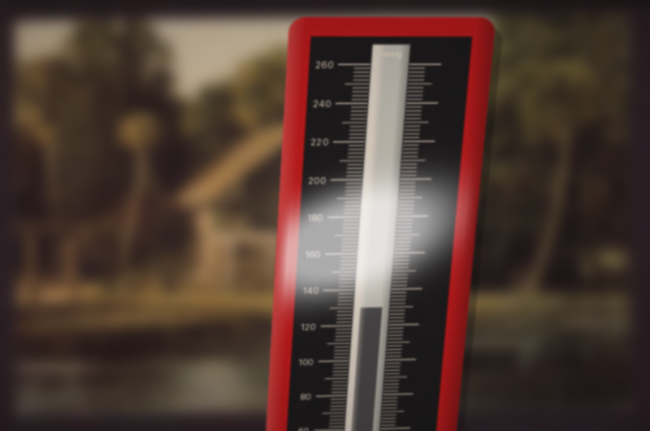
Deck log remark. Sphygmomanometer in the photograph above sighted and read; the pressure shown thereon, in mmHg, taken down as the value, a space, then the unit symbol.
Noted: 130 mmHg
